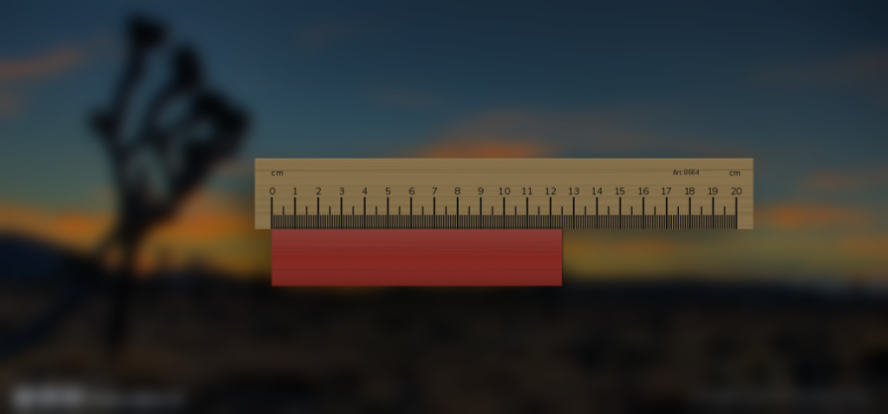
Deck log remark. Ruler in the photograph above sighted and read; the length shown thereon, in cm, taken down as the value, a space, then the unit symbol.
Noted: 12.5 cm
